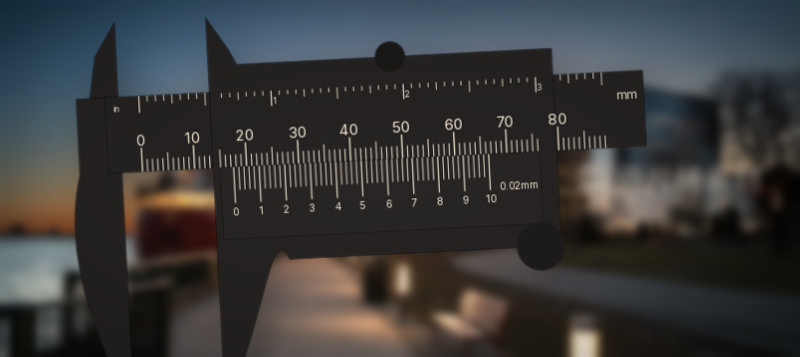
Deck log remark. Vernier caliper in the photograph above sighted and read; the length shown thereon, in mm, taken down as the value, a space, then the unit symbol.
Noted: 17.5 mm
